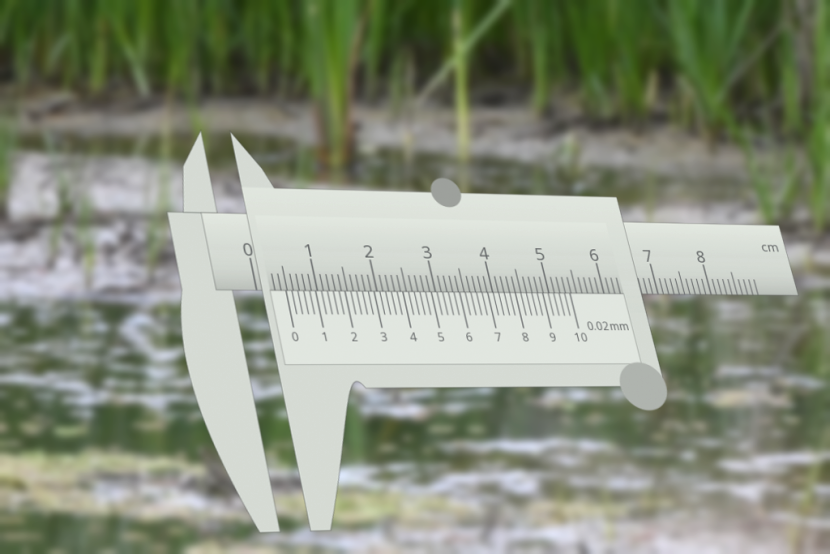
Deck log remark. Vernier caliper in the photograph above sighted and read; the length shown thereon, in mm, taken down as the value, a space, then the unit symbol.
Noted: 4.8 mm
